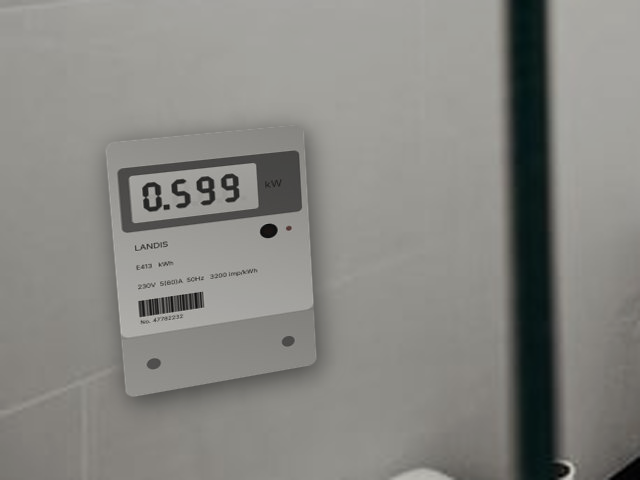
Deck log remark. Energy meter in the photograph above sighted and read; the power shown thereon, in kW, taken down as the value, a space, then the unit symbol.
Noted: 0.599 kW
